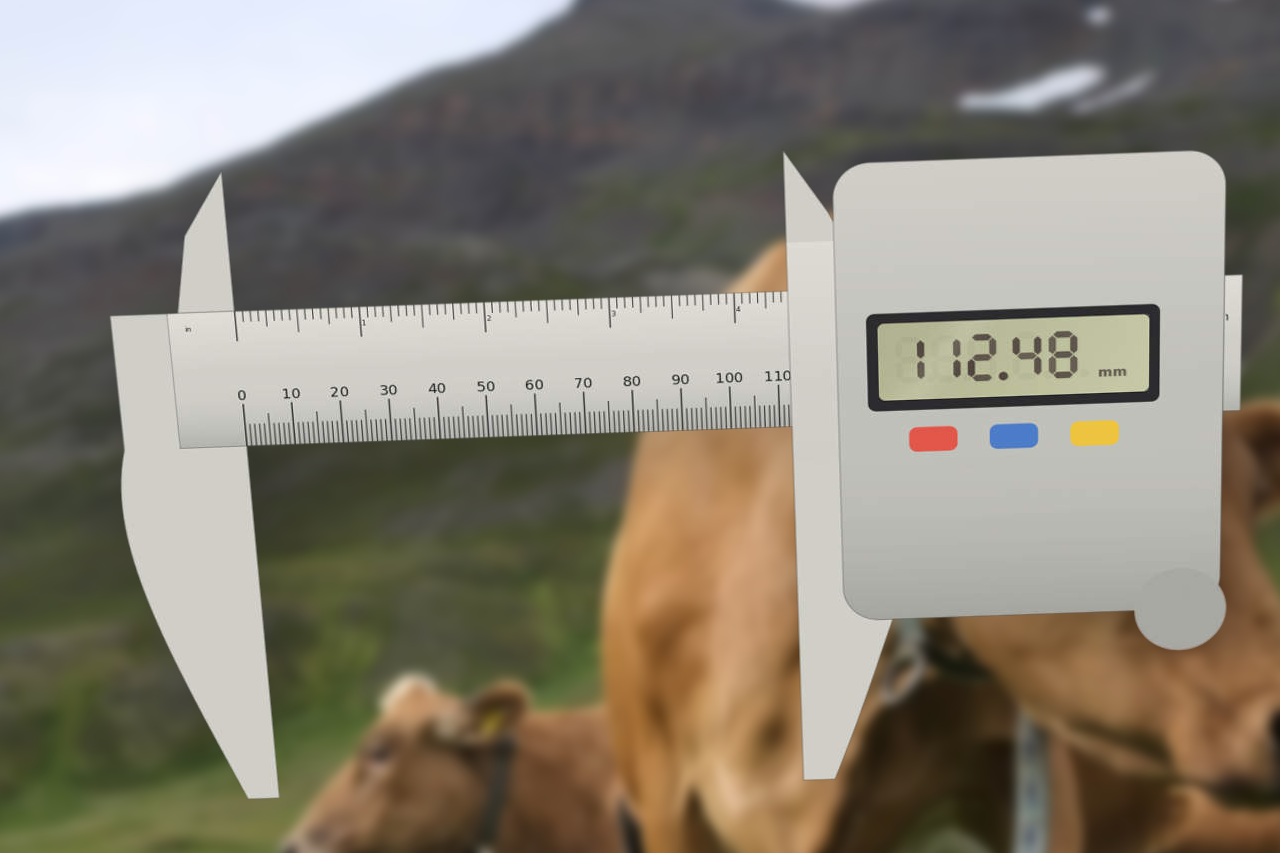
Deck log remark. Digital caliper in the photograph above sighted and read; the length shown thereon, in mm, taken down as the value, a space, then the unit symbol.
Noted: 112.48 mm
